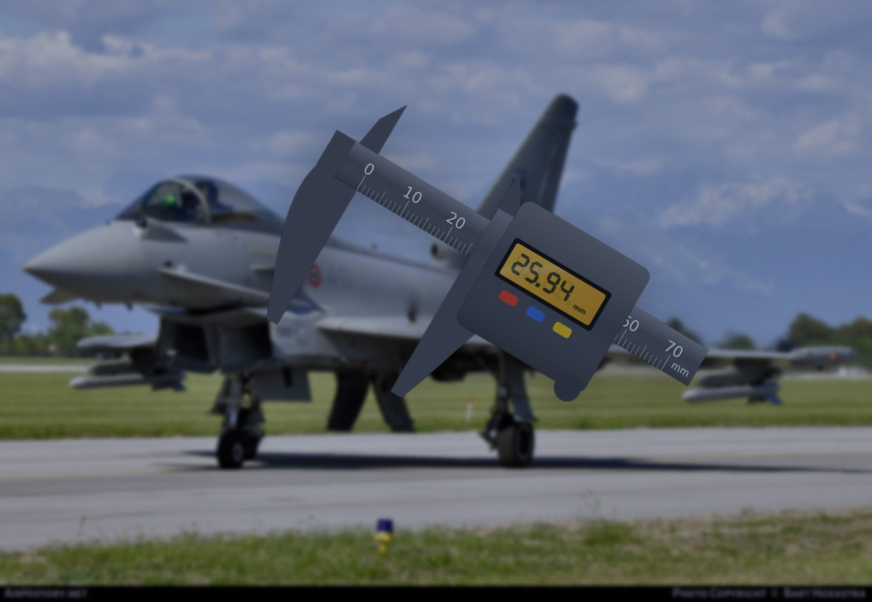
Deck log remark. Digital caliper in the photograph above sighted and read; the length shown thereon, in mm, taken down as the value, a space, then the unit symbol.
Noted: 25.94 mm
